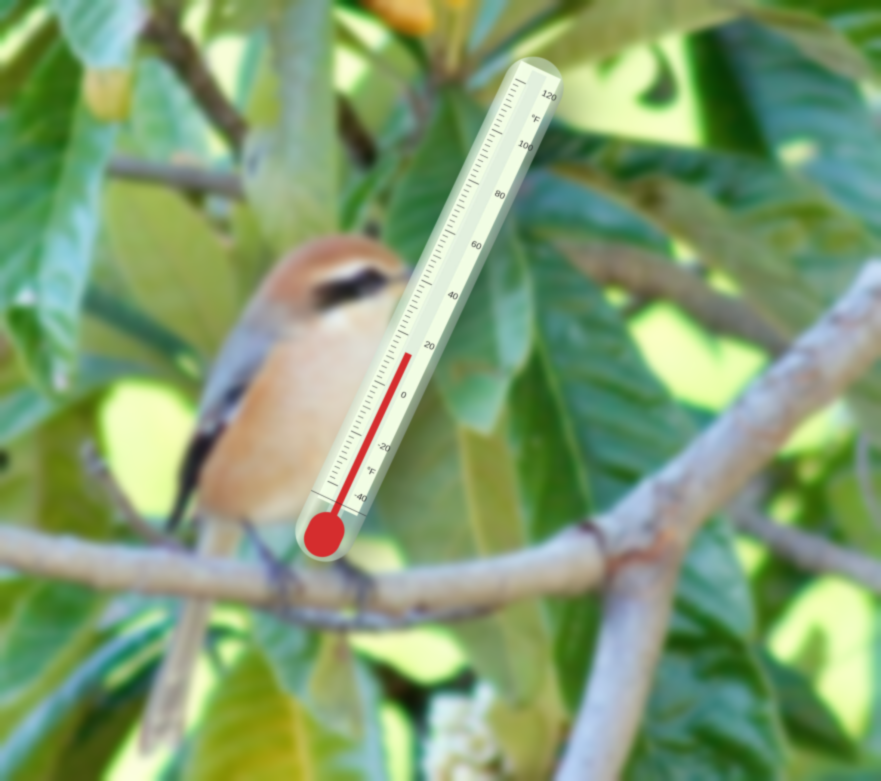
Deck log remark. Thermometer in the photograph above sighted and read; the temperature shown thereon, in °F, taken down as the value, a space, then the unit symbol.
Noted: 14 °F
